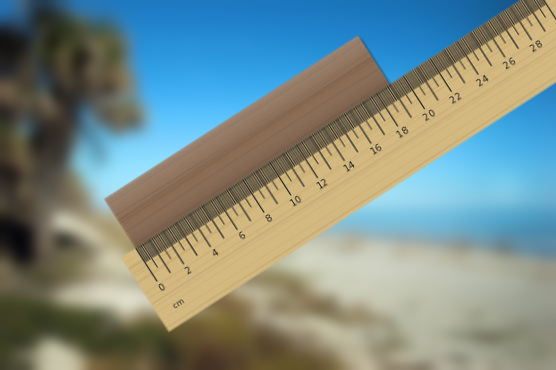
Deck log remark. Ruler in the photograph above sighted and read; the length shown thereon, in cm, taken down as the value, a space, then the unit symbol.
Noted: 19 cm
